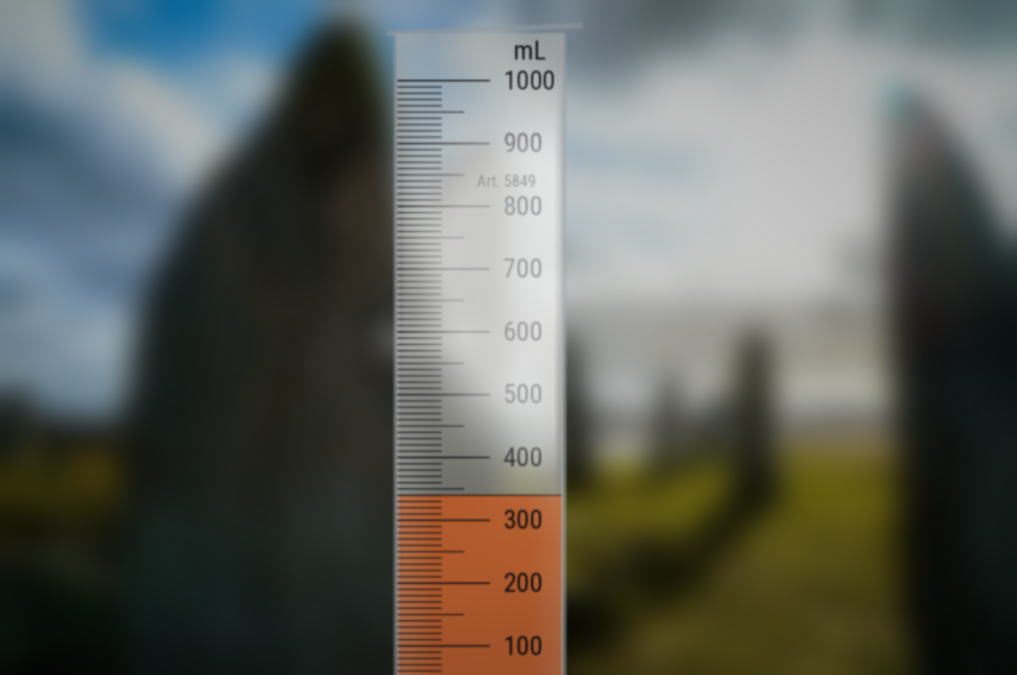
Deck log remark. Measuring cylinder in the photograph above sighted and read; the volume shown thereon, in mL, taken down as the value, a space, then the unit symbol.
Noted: 340 mL
